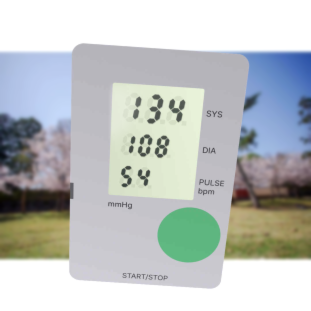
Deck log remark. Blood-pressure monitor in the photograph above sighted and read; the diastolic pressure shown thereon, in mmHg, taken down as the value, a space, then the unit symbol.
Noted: 108 mmHg
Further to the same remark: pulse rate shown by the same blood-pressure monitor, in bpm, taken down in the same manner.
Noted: 54 bpm
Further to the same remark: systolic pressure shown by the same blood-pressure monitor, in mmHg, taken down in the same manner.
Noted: 134 mmHg
